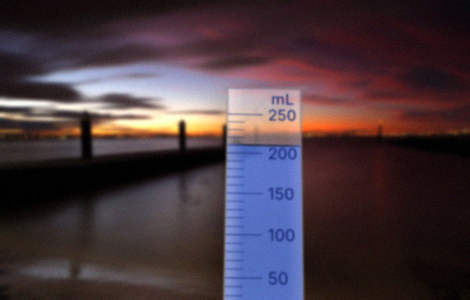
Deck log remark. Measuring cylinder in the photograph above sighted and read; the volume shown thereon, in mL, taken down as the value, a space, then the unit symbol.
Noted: 210 mL
